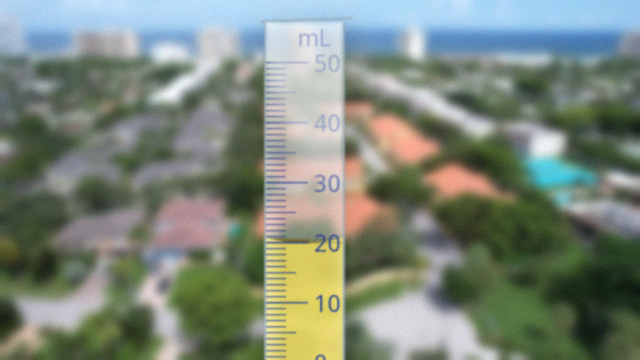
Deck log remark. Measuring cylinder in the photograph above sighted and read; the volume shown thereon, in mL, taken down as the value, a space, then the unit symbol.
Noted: 20 mL
